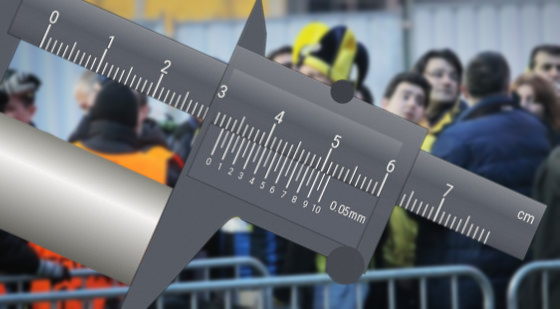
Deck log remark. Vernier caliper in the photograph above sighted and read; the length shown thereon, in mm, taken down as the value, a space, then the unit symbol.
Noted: 32.6 mm
